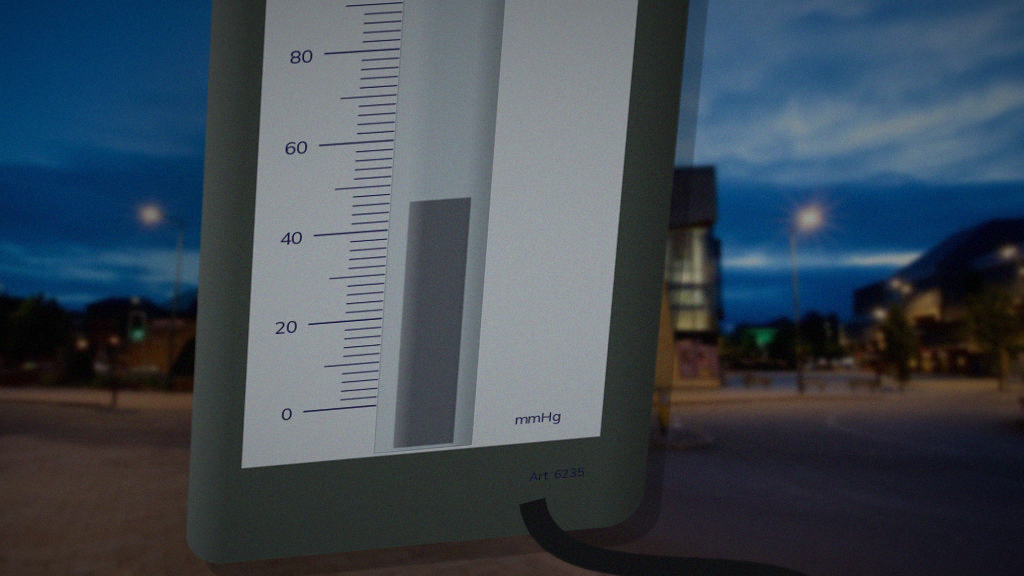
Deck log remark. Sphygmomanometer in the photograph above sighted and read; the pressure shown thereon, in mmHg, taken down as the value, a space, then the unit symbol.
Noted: 46 mmHg
